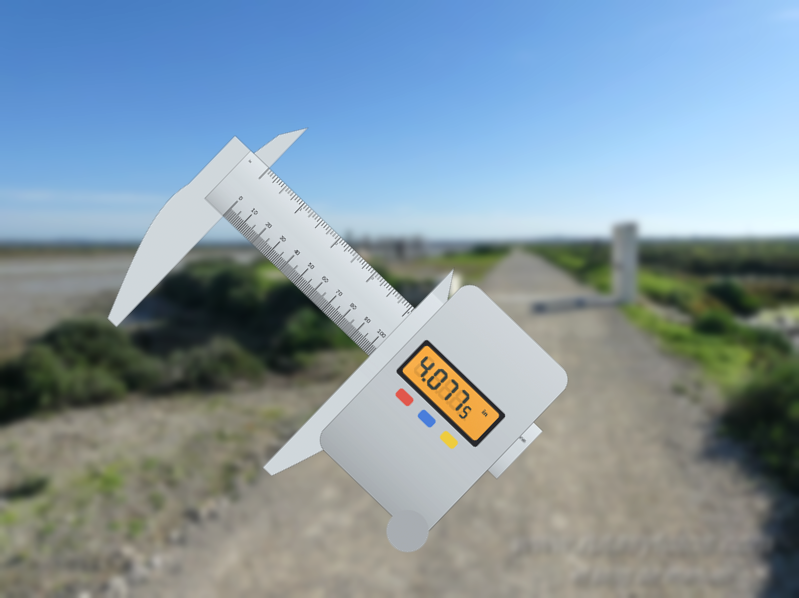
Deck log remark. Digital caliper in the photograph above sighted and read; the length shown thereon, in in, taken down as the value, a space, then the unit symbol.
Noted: 4.0775 in
